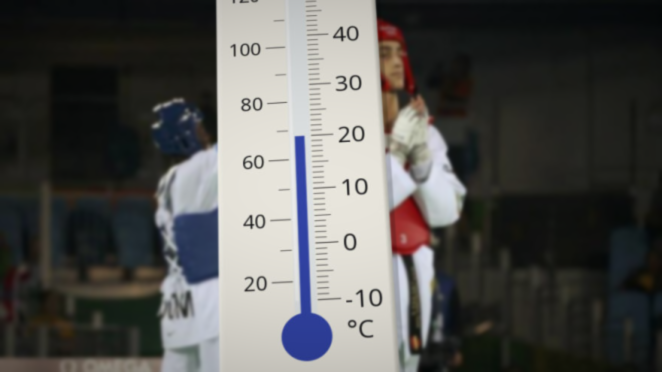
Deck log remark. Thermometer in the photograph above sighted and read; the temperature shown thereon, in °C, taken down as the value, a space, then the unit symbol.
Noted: 20 °C
